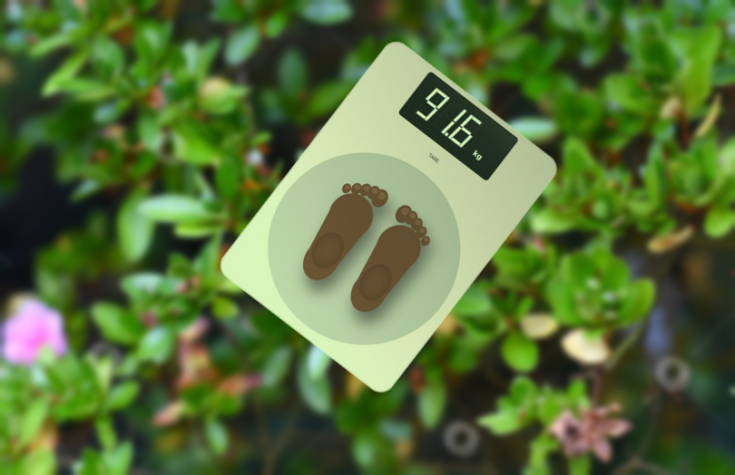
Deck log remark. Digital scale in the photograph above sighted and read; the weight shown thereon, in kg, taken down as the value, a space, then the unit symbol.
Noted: 91.6 kg
